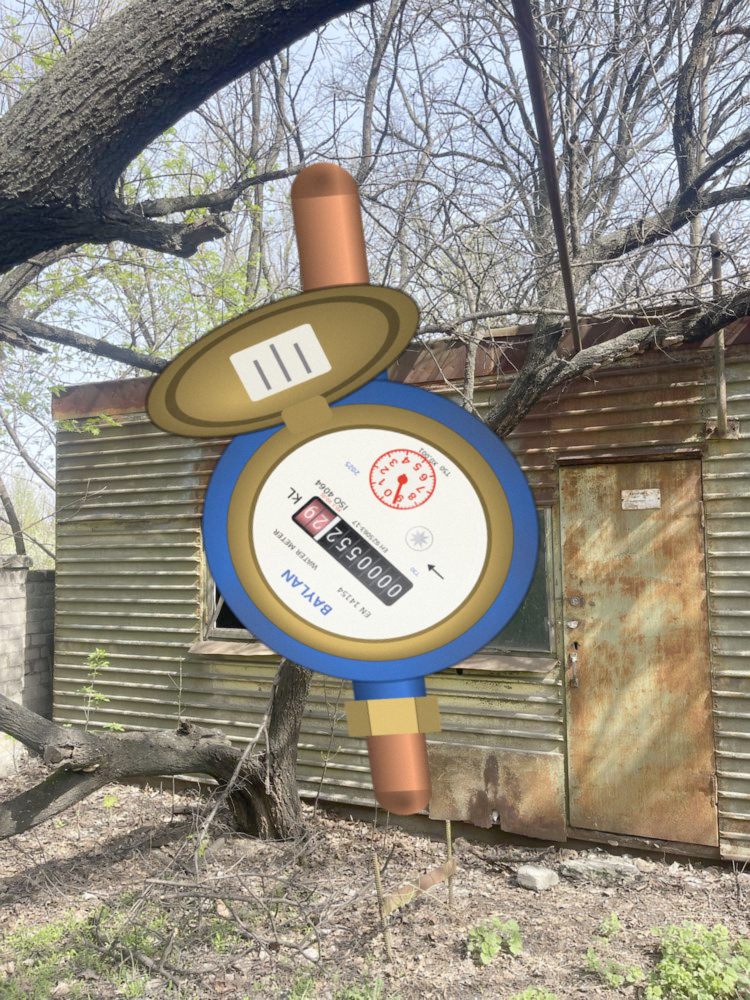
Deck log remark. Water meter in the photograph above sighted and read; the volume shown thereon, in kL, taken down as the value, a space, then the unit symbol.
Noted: 552.289 kL
